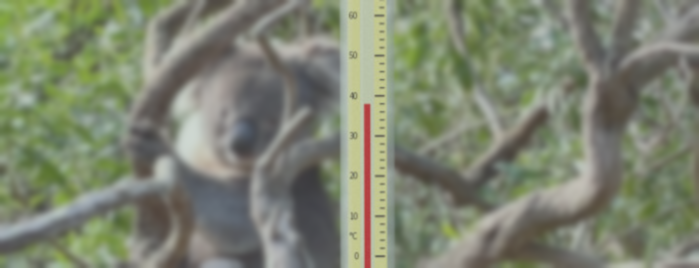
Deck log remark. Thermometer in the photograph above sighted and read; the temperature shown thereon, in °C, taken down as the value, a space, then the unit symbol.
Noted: 38 °C
